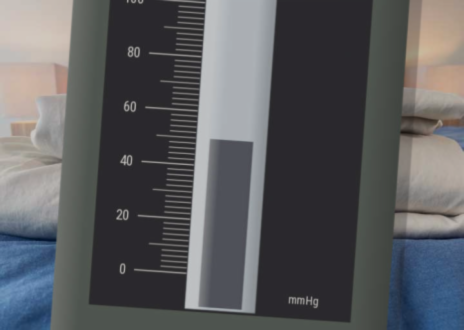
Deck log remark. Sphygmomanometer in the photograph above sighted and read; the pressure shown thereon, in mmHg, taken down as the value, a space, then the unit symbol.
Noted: 50 mmHg
